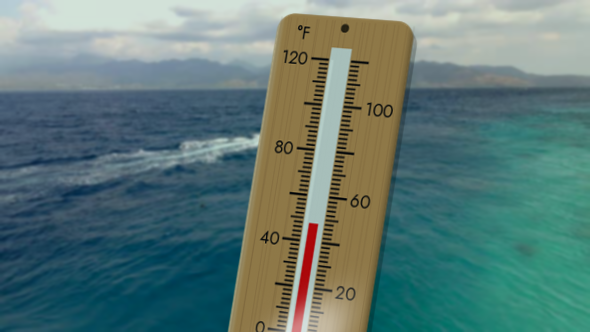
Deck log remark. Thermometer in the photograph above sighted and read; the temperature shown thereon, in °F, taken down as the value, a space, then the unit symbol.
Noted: 48 °F
